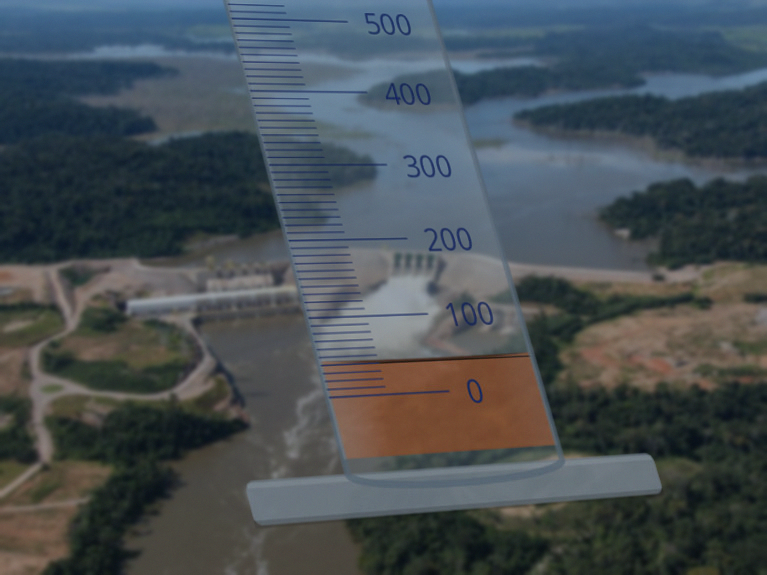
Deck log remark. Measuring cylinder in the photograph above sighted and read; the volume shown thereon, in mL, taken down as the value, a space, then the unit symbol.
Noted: 40 mL
